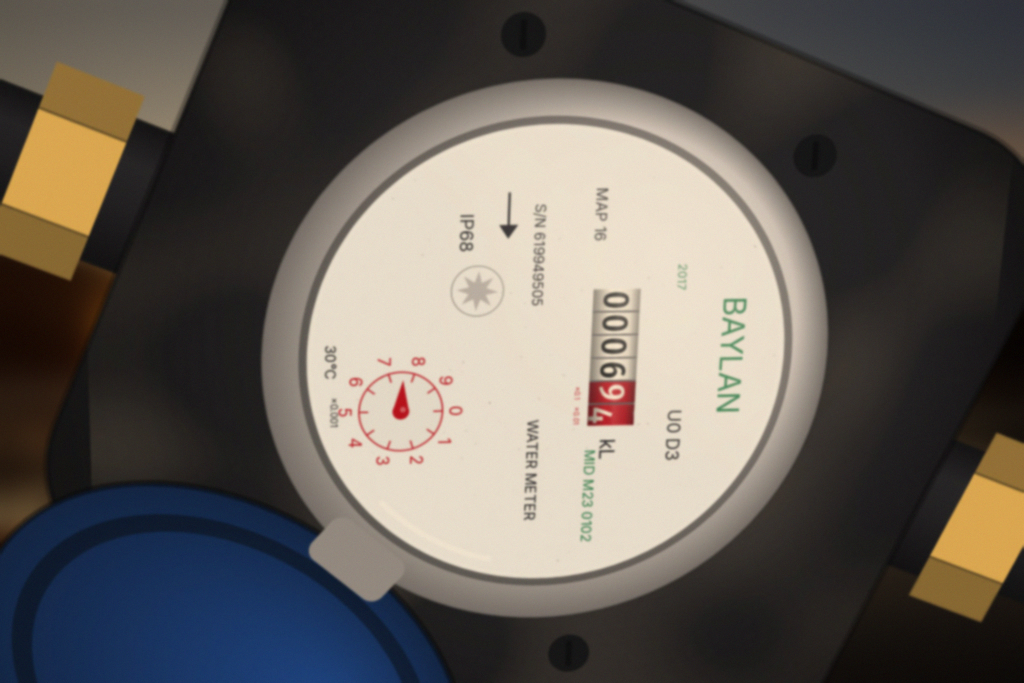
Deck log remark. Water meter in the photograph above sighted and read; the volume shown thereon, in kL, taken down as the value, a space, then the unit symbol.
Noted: 6.937 kL
